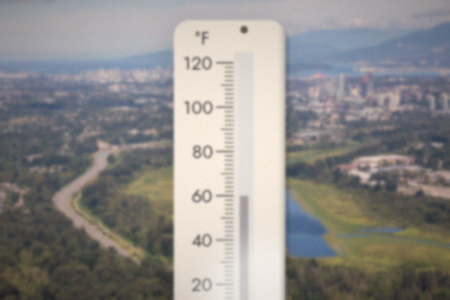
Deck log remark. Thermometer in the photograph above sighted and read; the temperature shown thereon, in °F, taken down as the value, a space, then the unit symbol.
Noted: 60 °F
